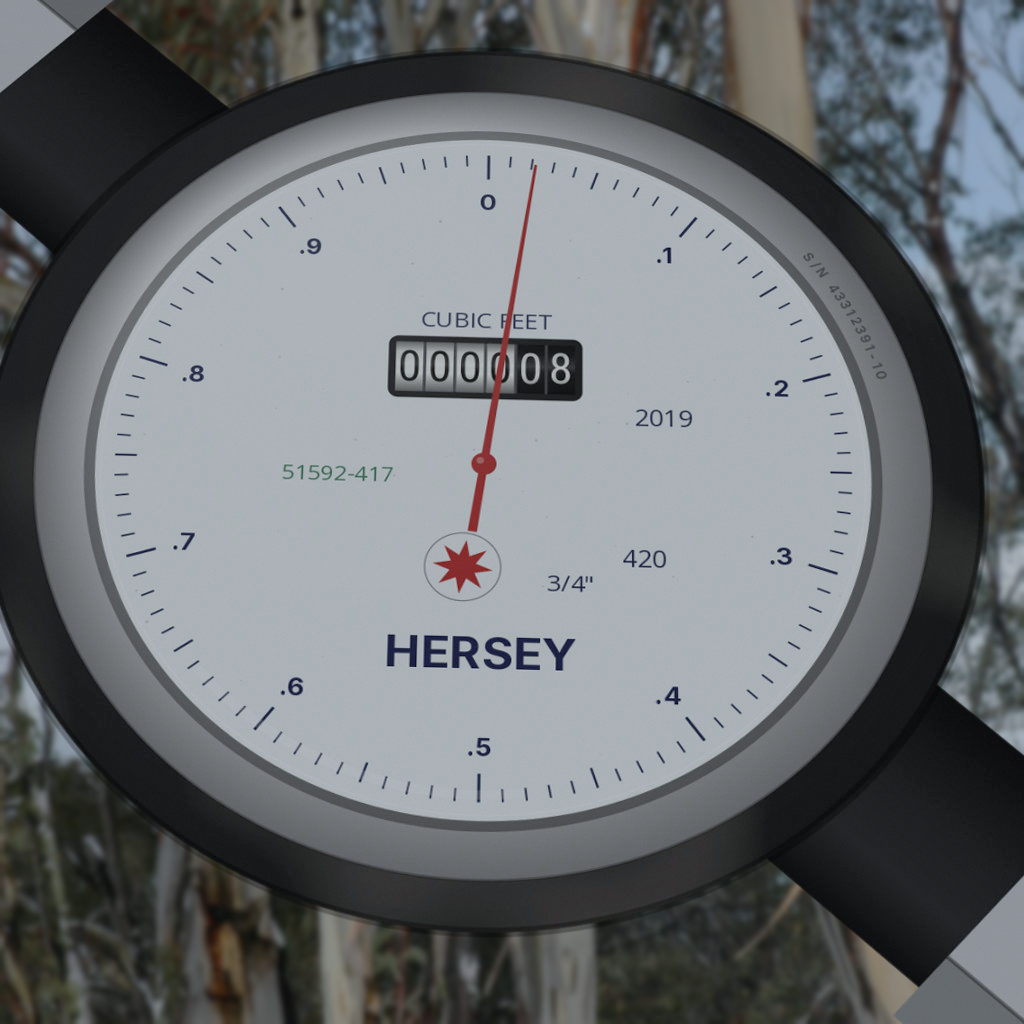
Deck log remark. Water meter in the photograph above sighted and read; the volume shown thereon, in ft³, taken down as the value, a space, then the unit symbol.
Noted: 8.02 ft³
